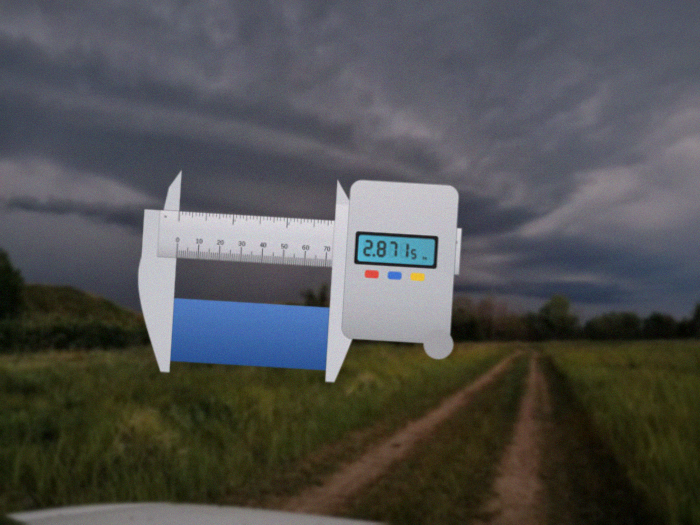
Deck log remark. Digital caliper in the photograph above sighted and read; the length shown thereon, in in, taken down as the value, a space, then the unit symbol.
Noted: 2.8715 in
